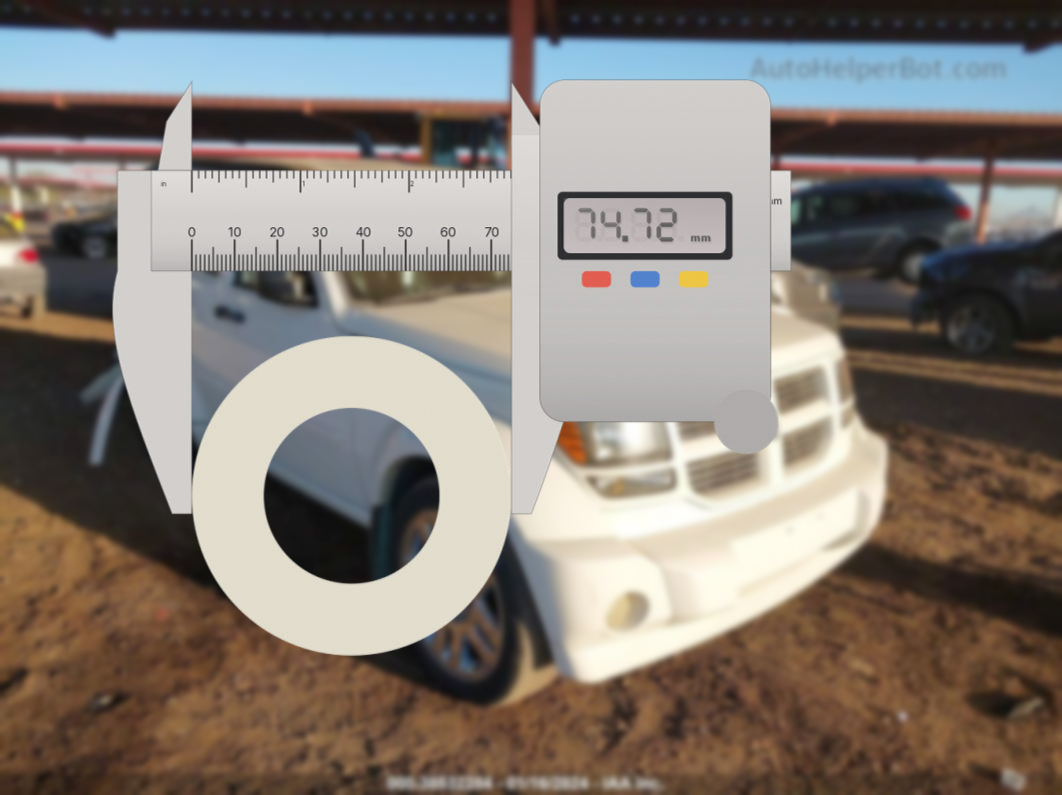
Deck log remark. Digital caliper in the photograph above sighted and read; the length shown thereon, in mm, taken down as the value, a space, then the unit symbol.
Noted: 74.72 mm
